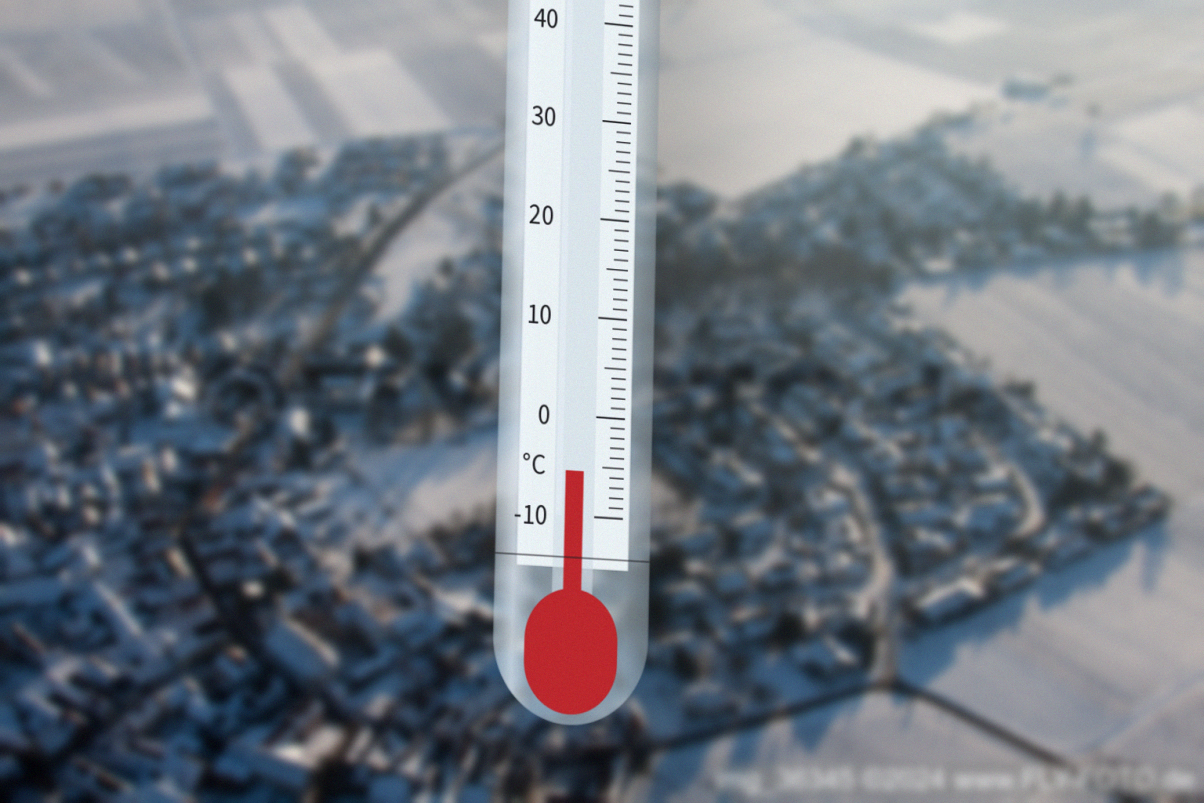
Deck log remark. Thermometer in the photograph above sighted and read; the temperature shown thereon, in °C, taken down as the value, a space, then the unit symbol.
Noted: -5.5 °C
